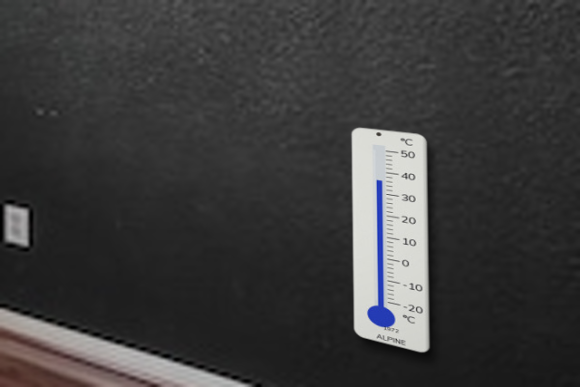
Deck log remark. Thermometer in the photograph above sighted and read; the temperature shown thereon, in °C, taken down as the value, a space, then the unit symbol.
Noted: 36 °C
